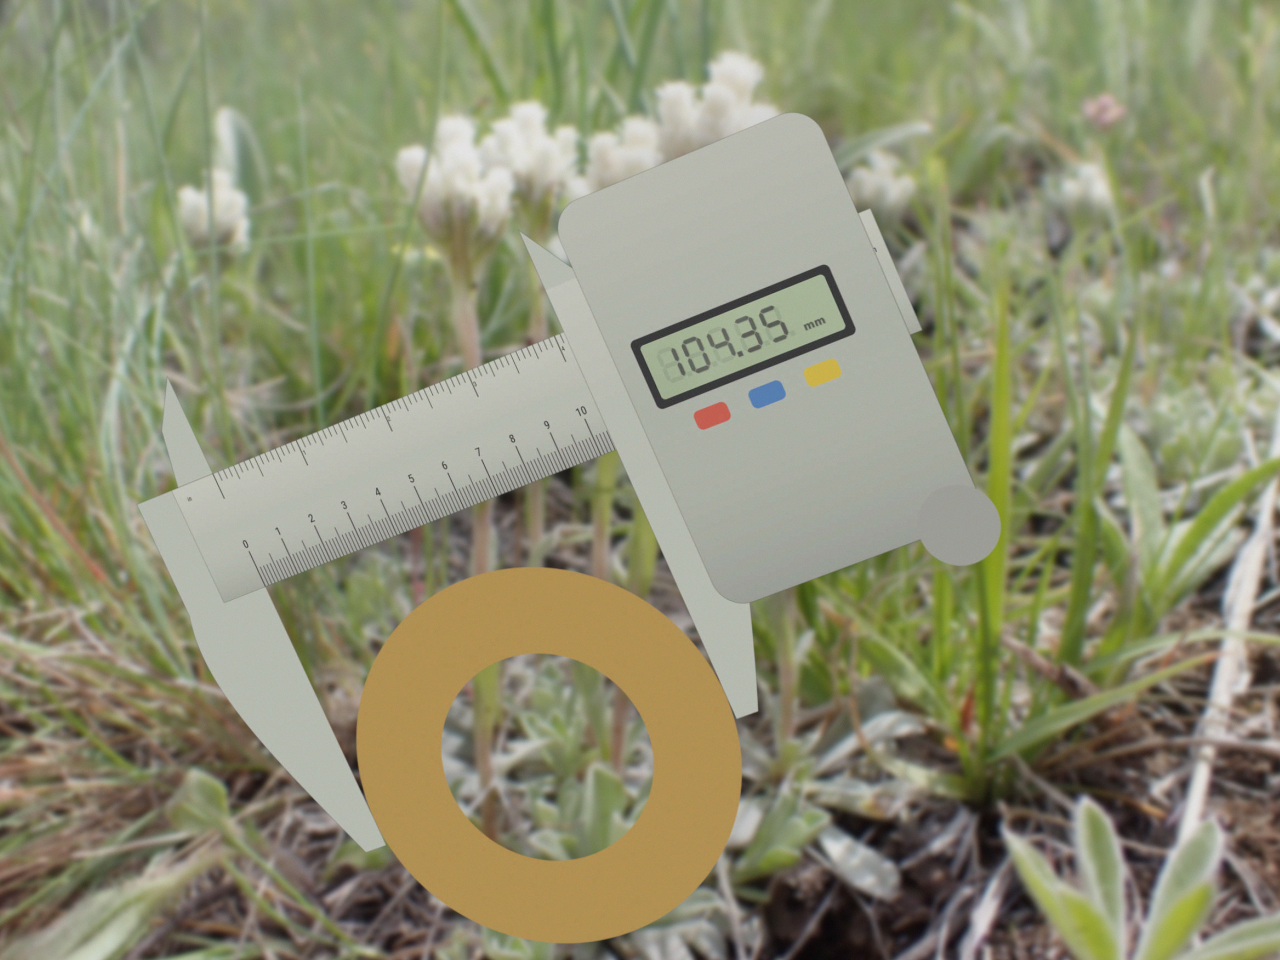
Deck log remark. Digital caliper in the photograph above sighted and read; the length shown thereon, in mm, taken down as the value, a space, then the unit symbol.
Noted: 104.35 mm
